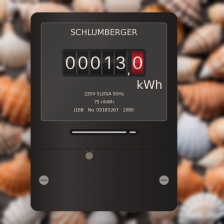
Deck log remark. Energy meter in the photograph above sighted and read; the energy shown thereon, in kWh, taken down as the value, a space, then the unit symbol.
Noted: 13.0 kWh
